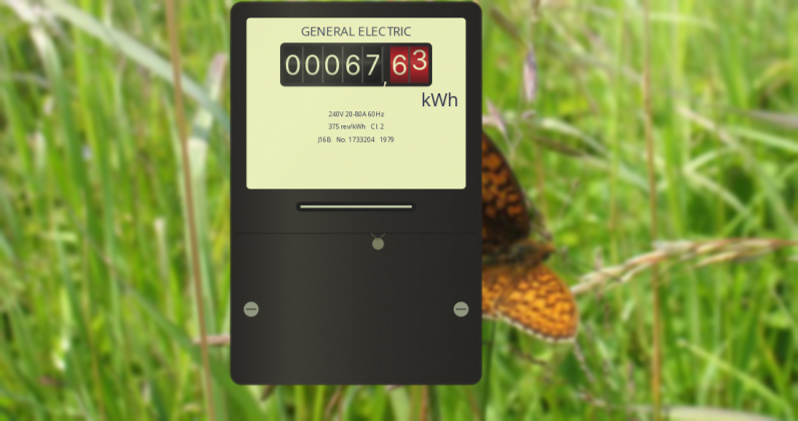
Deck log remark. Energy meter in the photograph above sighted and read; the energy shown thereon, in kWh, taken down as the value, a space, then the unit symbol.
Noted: 67.63 kWh
